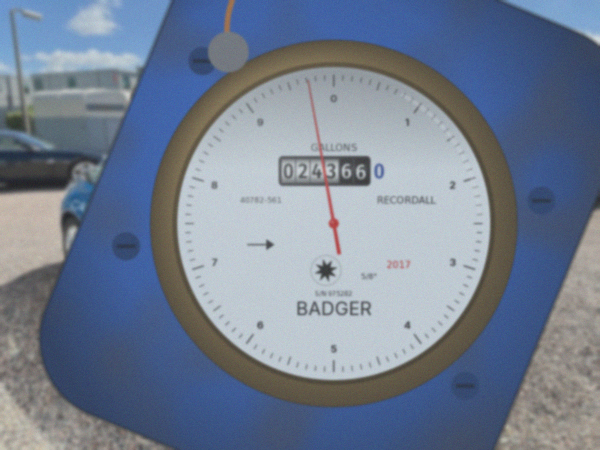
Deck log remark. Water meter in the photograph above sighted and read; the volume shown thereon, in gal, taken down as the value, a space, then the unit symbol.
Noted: 243659.7 gal
